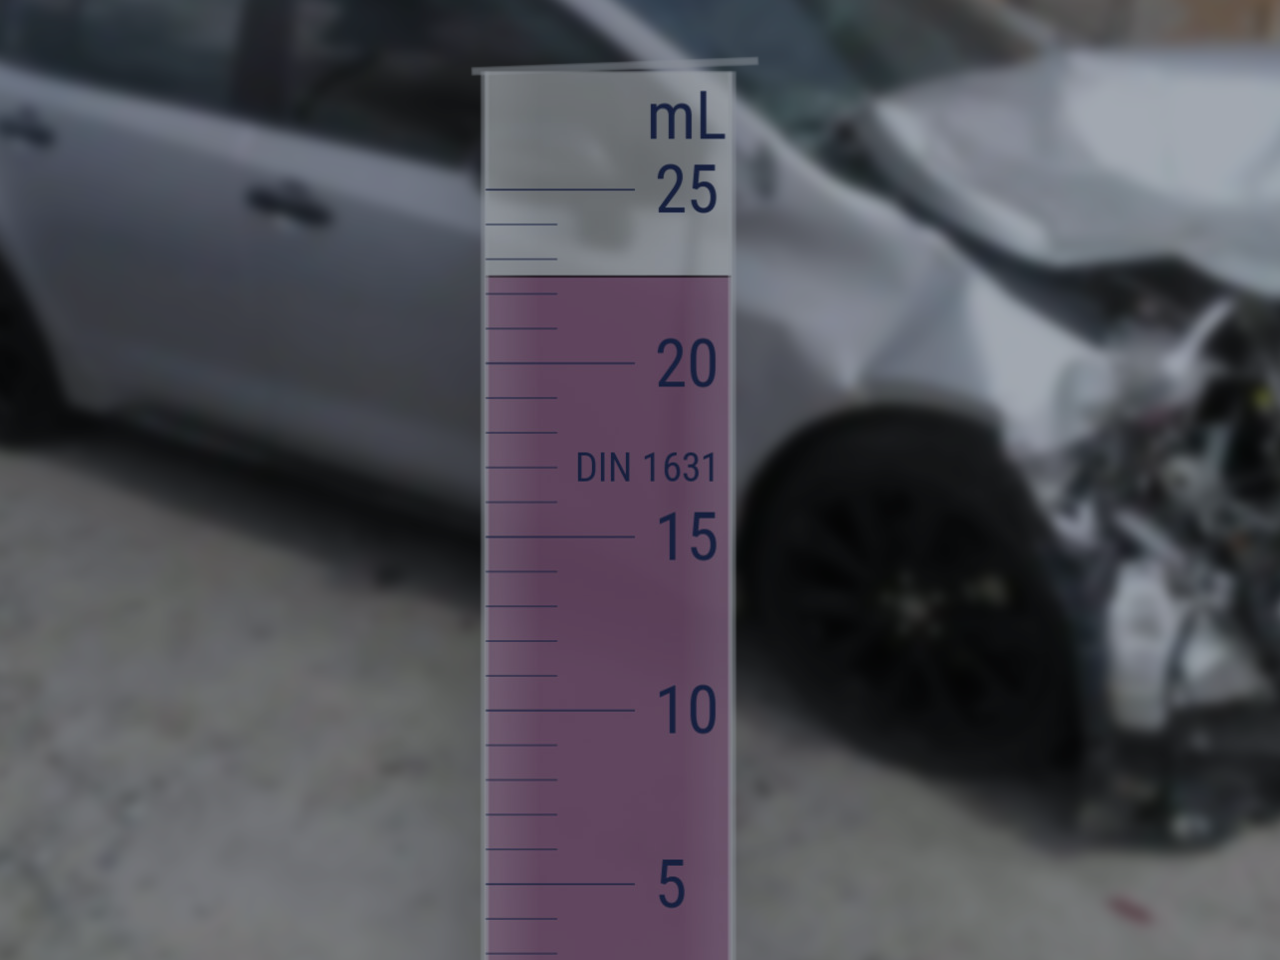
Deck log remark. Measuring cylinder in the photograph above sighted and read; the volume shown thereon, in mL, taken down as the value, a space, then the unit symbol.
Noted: 22.5 mL
